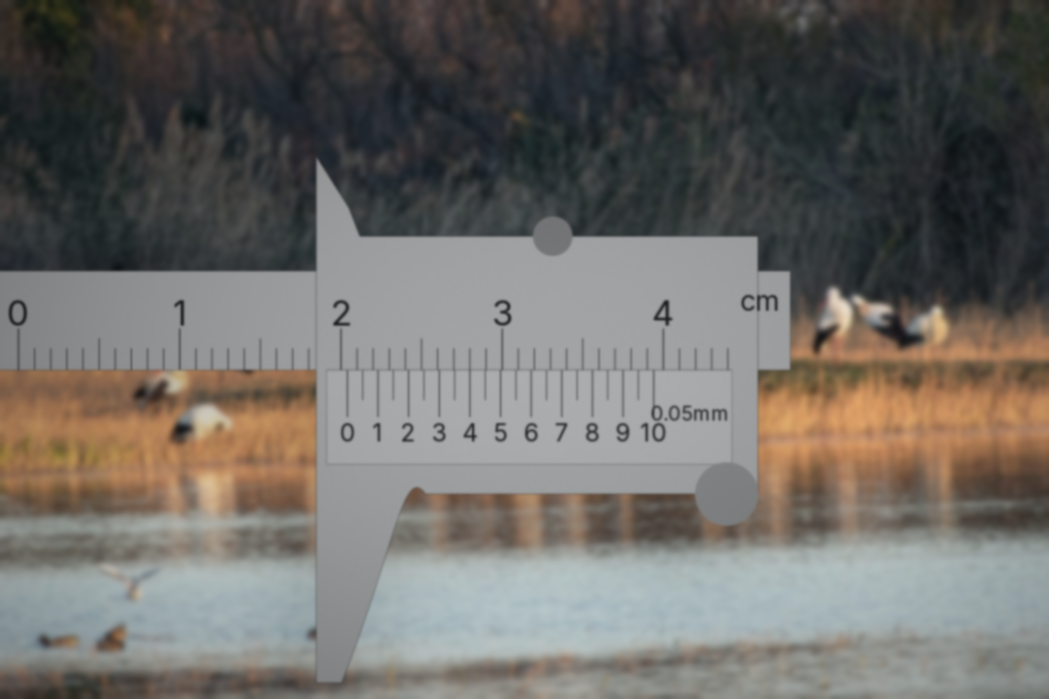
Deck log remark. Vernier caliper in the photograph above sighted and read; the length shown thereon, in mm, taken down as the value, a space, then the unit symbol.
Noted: 20.4 mm
